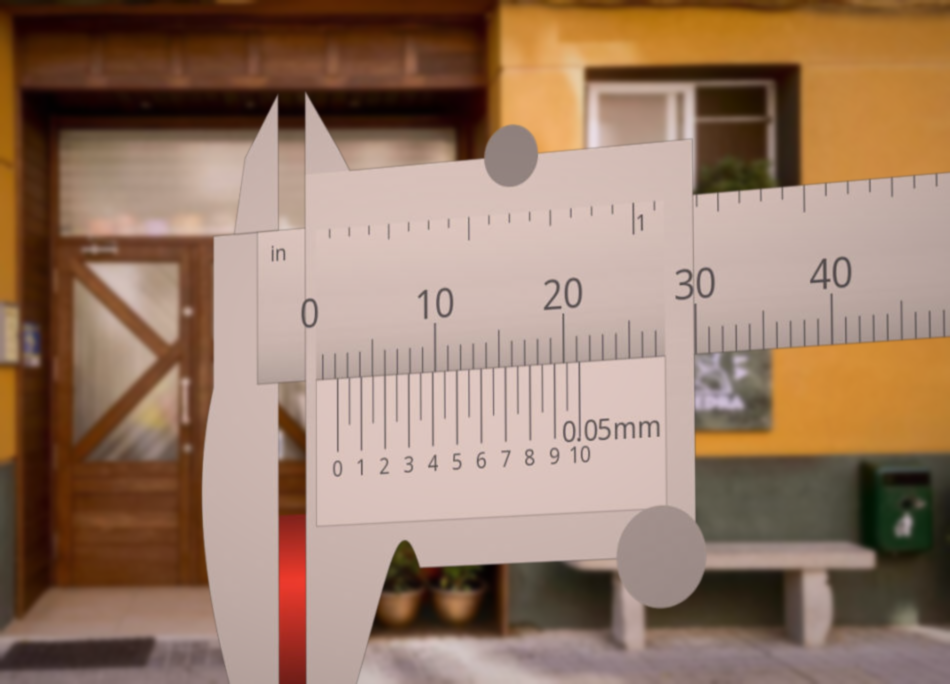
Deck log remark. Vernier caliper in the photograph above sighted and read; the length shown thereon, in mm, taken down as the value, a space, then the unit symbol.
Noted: 2.2 mm
